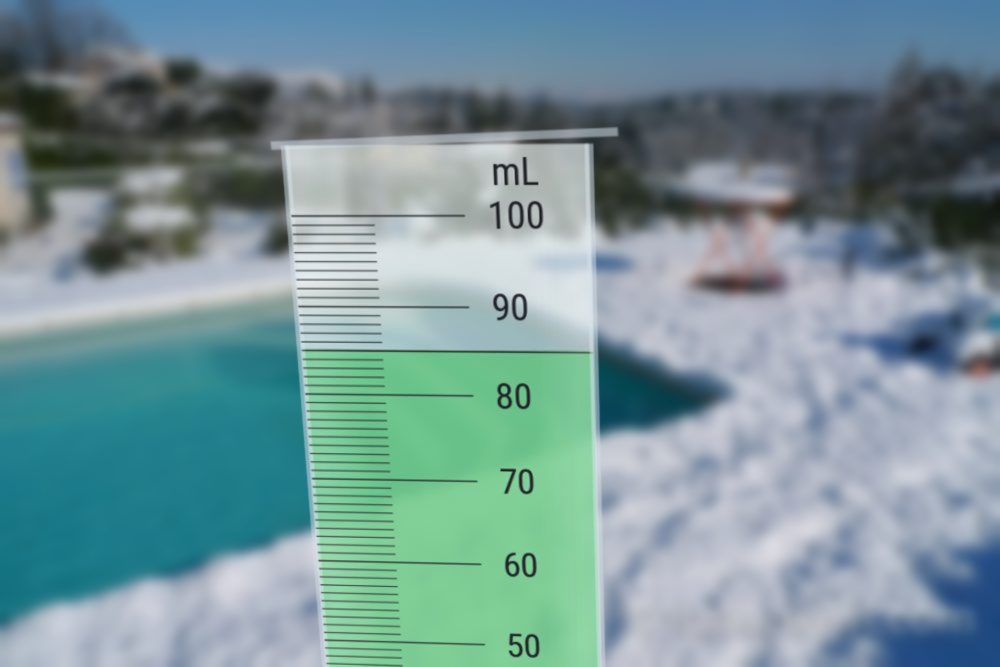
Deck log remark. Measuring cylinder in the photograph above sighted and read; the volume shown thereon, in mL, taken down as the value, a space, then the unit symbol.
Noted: 85 mL
